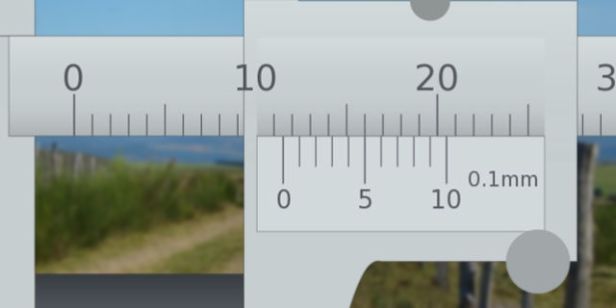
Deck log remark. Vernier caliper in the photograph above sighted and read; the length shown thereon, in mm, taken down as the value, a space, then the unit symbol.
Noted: 11.5 mm
